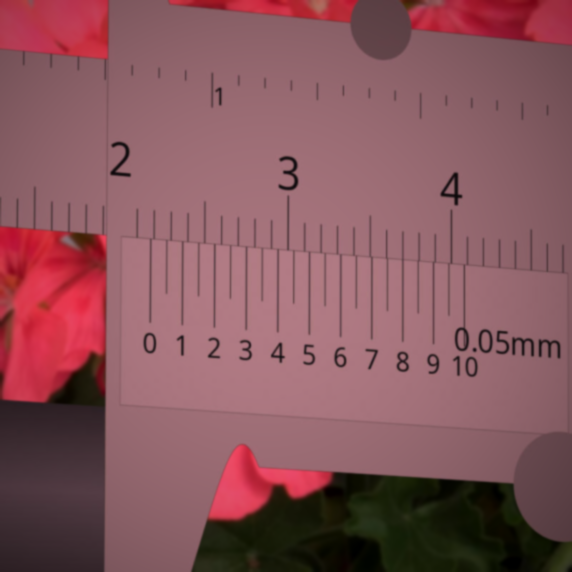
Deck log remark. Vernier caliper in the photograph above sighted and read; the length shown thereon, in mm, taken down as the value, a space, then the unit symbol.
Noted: 21.8 mm
